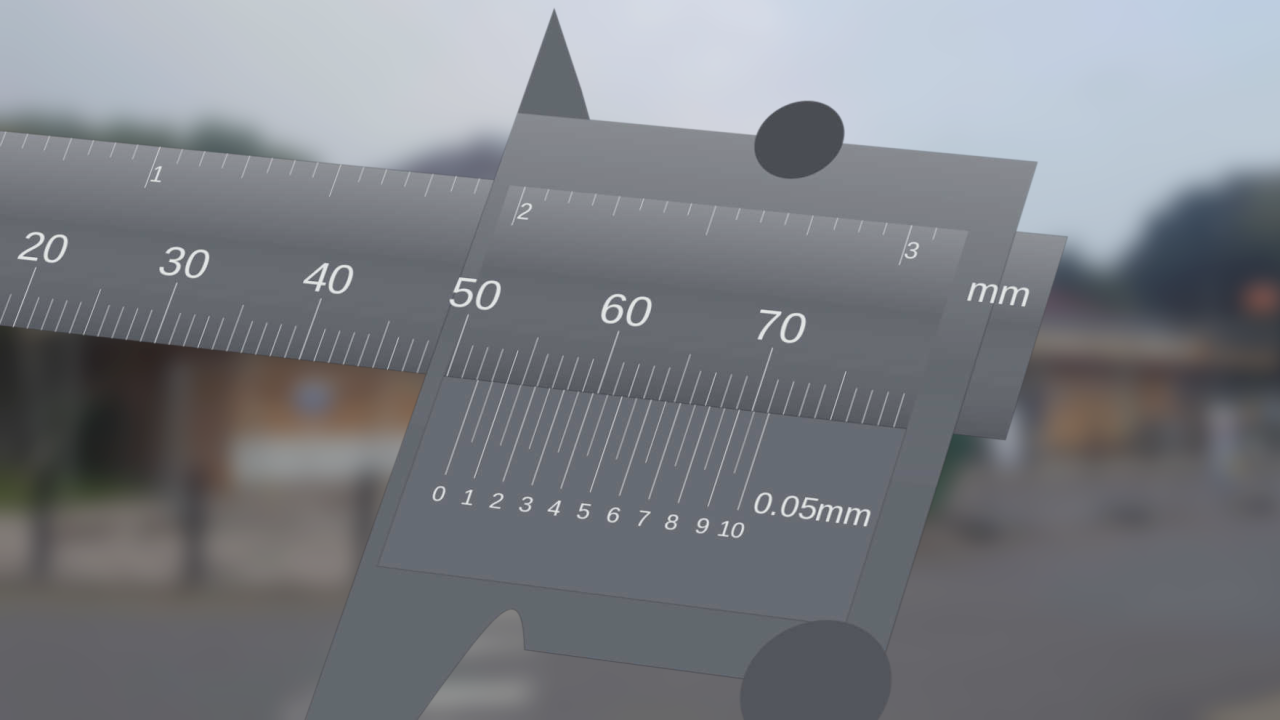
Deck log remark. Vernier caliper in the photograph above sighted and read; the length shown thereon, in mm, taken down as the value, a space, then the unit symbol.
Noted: 52.1 mm
